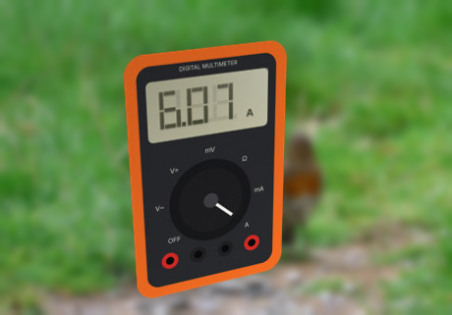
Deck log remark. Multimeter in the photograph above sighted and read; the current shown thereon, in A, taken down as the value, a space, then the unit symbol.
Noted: 6.07 A
